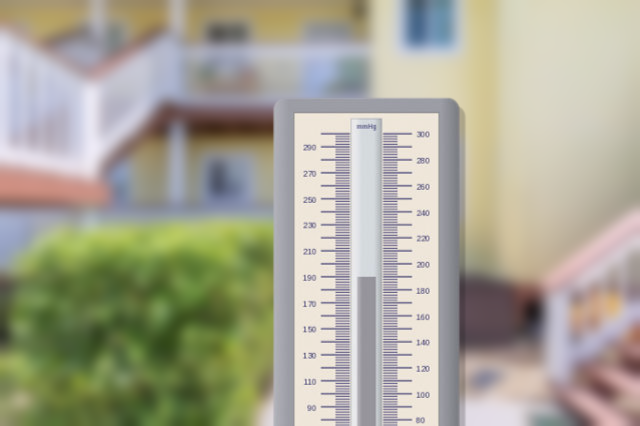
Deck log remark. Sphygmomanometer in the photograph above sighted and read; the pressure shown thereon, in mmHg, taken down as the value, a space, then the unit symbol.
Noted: 190 mmHg
